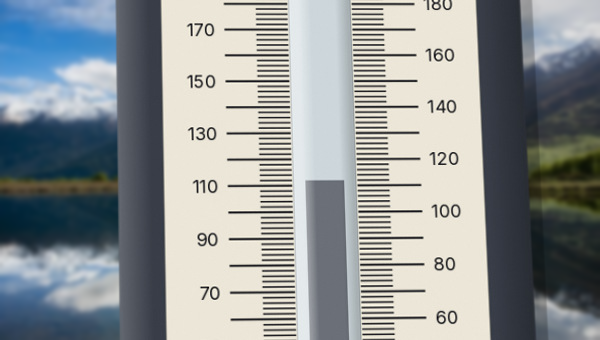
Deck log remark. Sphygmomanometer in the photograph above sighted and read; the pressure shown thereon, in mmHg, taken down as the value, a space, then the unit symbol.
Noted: 112 mmHg
